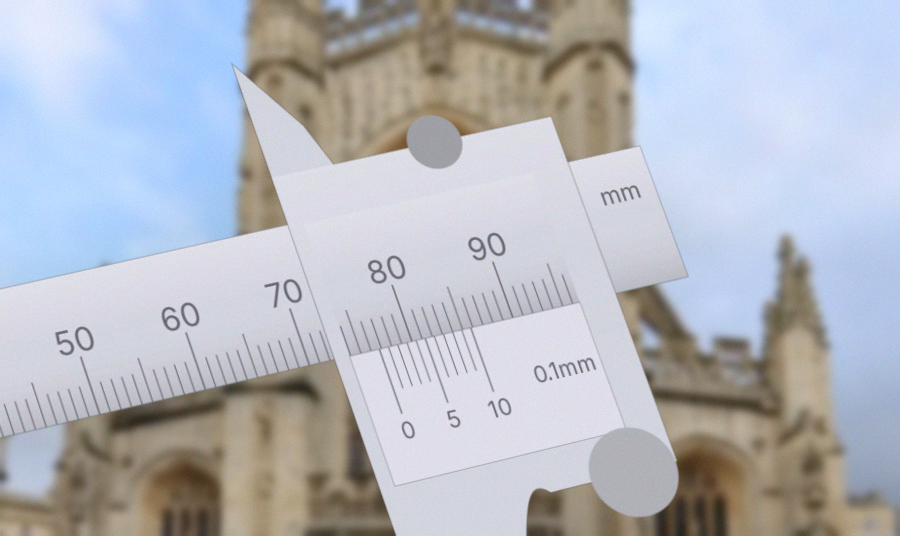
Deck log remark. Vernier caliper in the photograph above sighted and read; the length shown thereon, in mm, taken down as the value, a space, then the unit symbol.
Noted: 76.8 mm
